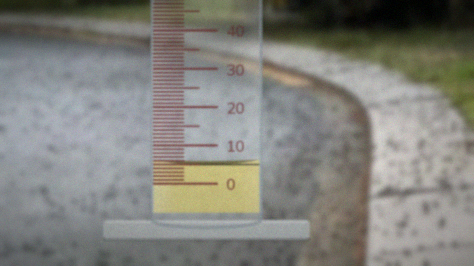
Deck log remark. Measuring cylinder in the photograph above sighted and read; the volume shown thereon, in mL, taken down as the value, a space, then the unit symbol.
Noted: 5 mL
